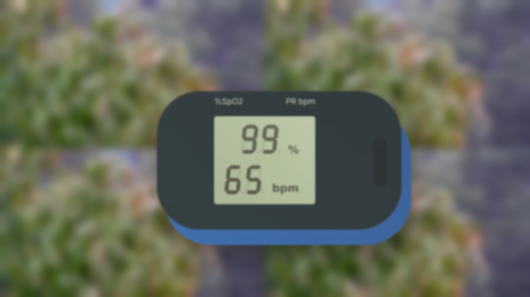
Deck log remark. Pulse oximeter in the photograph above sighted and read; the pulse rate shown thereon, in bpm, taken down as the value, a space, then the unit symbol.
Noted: 65 bpm
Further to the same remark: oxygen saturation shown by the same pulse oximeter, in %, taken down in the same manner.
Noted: 99 %
